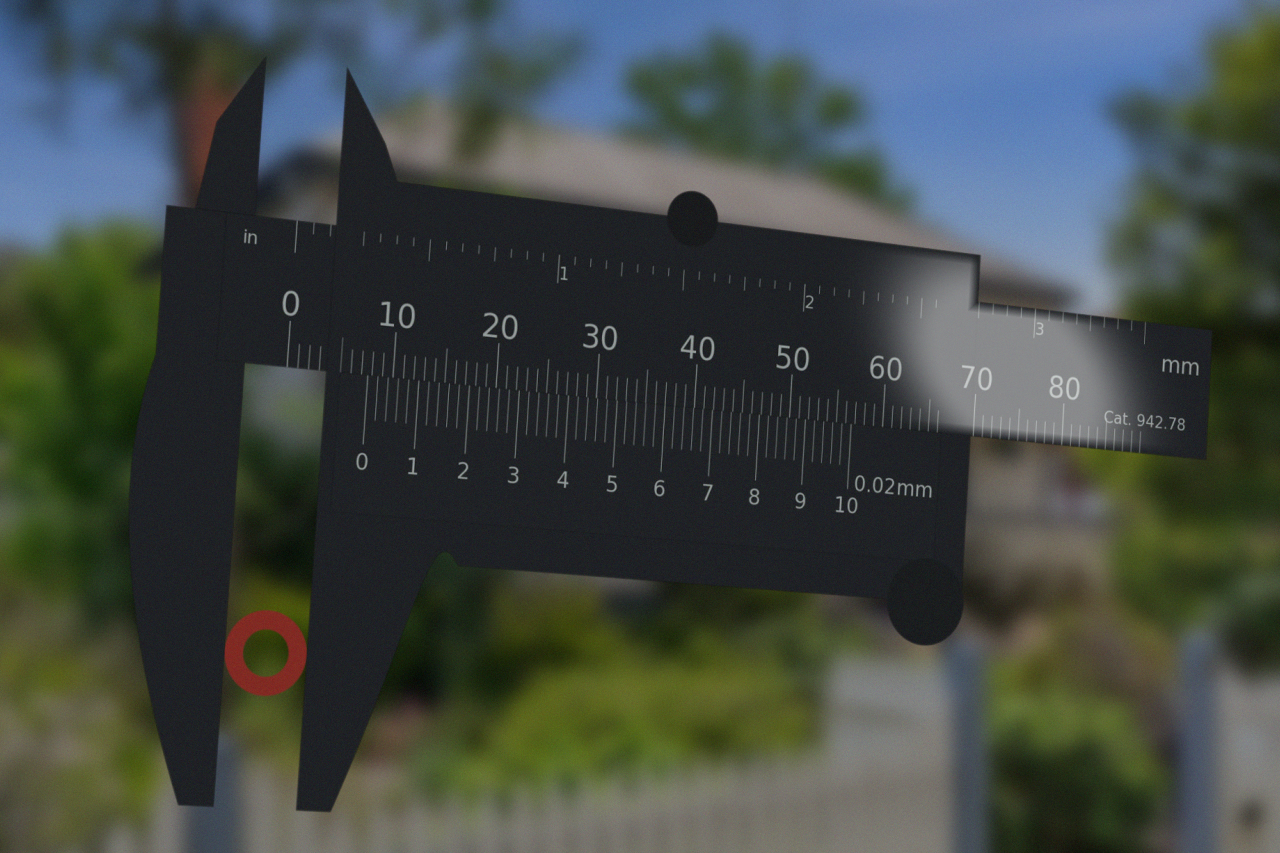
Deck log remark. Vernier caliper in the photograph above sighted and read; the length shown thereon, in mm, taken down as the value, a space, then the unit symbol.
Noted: 7.6 mm
